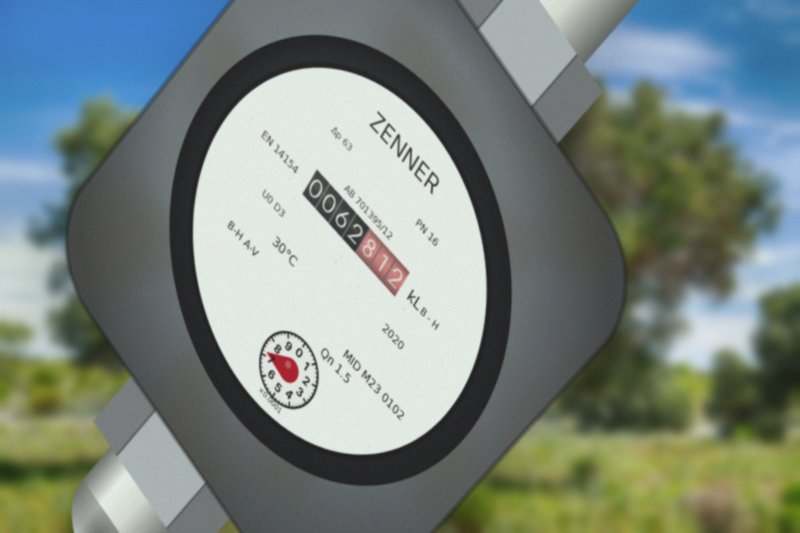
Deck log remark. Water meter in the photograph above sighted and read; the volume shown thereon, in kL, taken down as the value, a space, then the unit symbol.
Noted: 62.8127 kL
